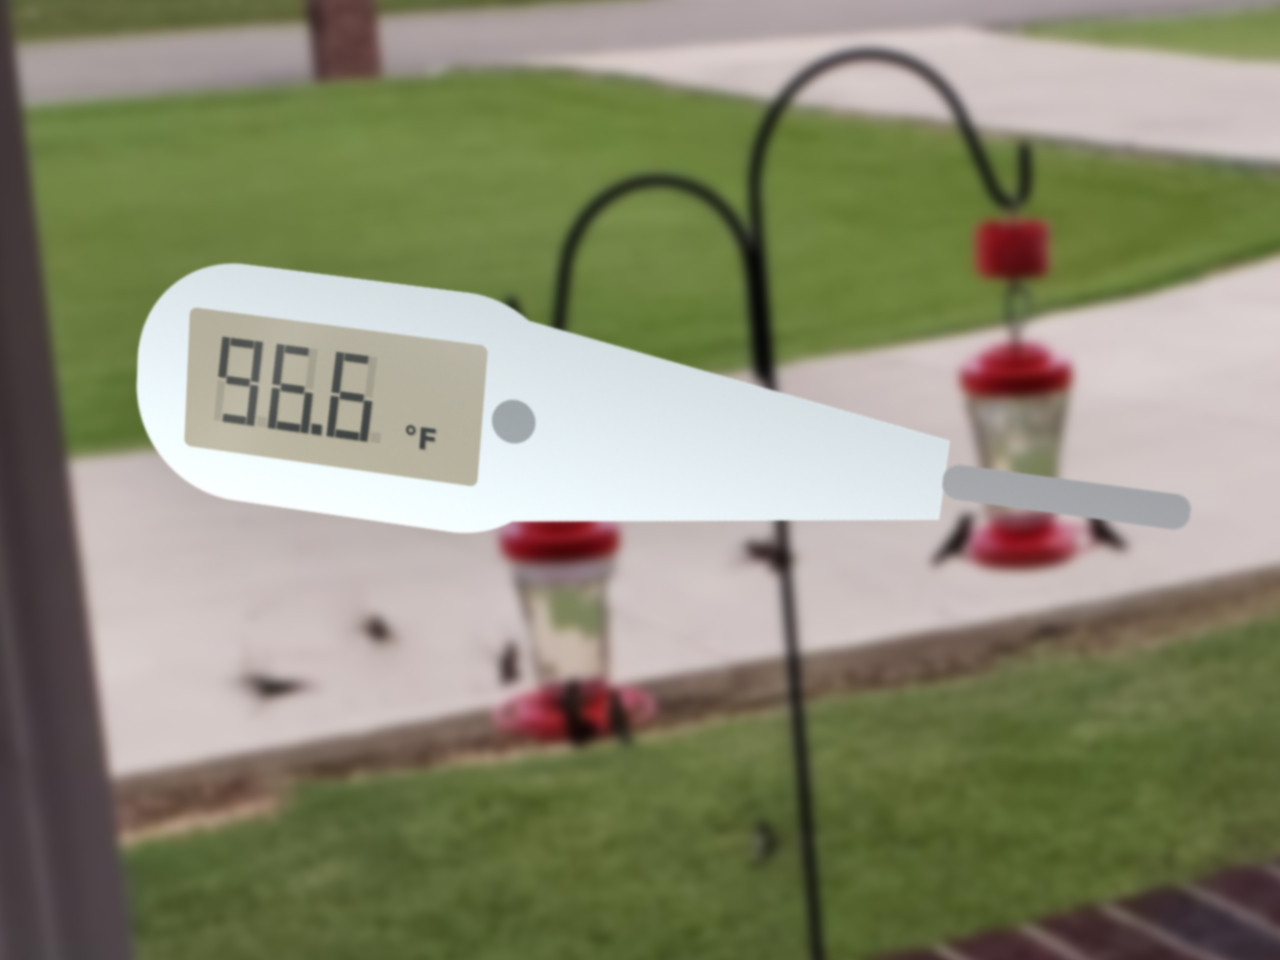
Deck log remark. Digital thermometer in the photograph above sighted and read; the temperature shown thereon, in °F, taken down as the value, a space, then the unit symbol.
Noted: 96.6 °F
